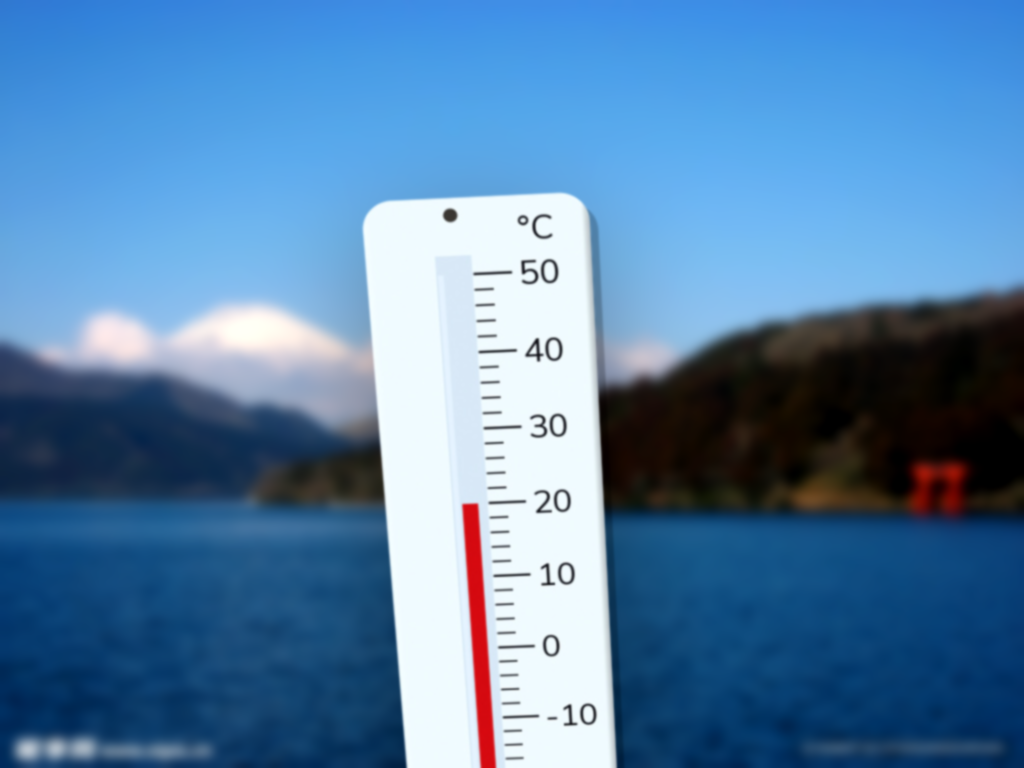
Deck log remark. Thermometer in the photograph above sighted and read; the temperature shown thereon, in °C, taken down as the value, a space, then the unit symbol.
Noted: 20 °C
